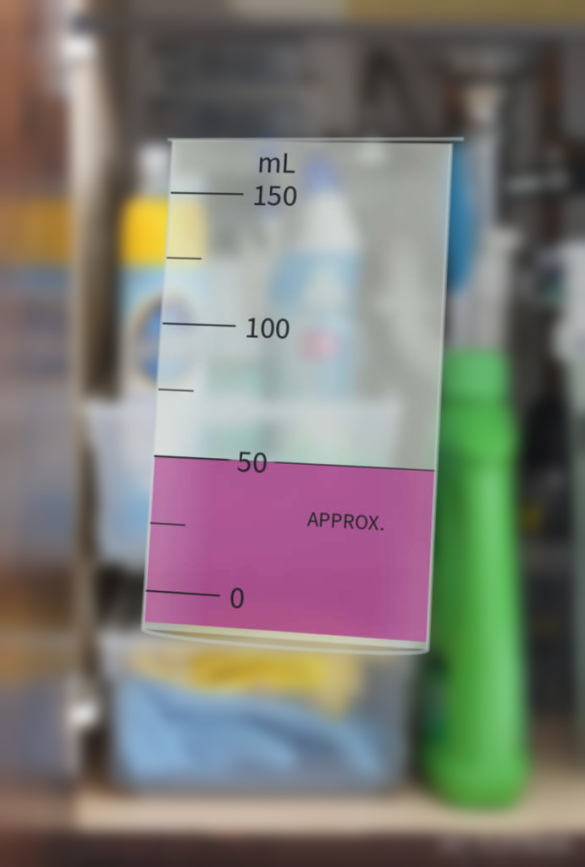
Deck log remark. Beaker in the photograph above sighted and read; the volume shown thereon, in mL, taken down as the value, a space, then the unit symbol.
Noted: 50 mL
